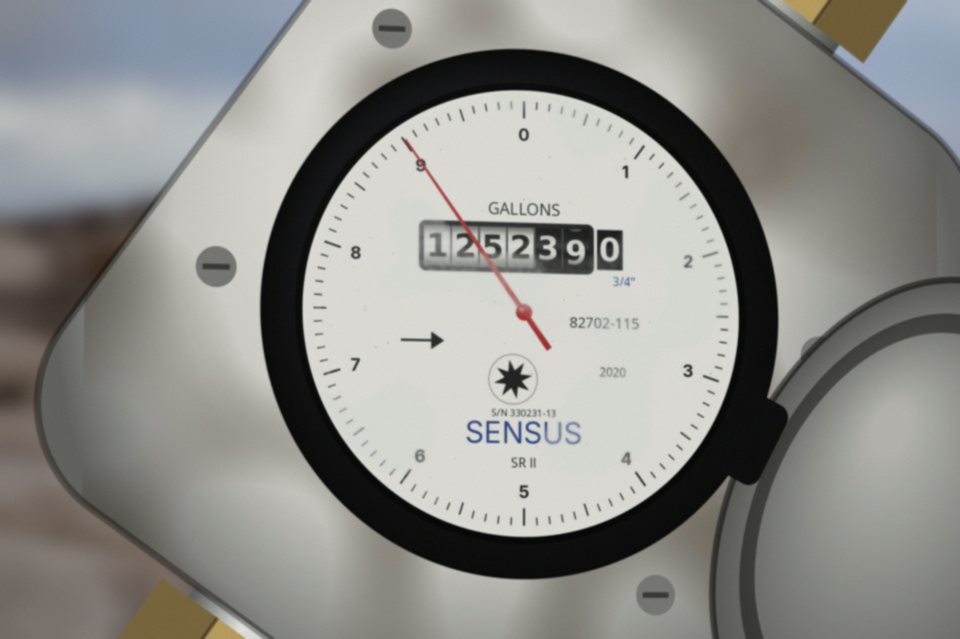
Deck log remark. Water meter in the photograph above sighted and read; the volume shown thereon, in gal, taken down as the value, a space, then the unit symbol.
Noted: 1252389.0 gal
